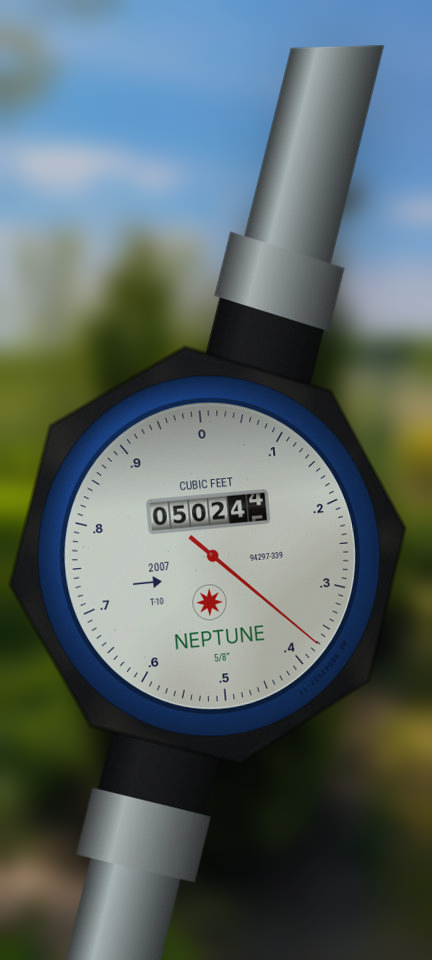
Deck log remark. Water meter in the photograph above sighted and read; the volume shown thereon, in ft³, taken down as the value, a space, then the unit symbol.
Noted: 50244.37 ft³
